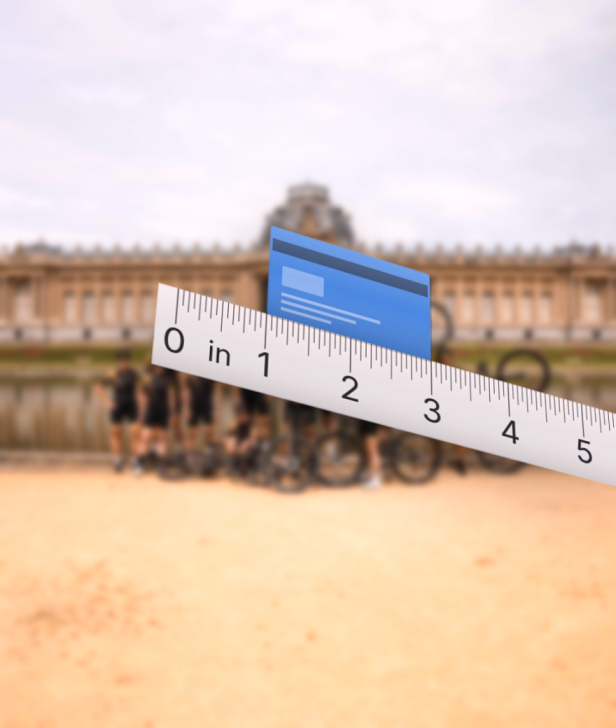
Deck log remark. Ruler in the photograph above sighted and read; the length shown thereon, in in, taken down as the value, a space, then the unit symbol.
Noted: 2 in
